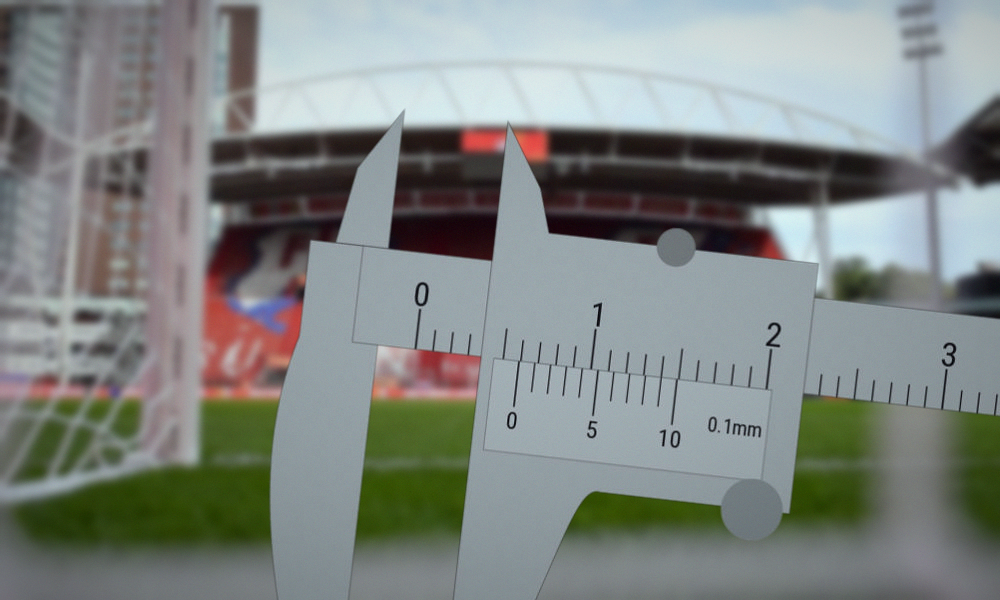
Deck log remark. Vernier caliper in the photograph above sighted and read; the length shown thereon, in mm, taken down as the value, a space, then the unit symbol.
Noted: 5.9 mm
